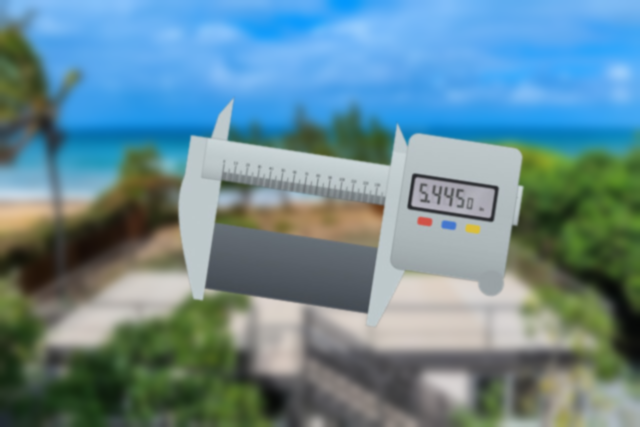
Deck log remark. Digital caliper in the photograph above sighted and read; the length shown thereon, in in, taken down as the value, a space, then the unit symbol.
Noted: 5.4450 in
